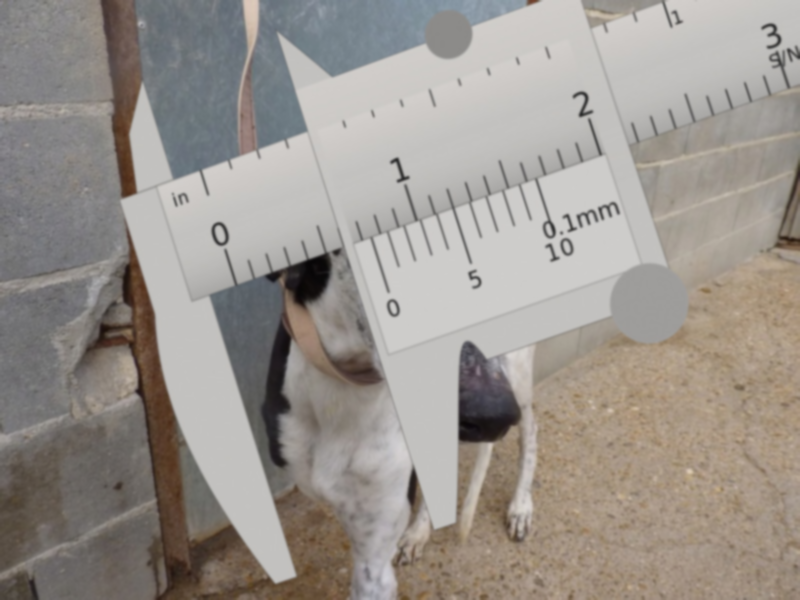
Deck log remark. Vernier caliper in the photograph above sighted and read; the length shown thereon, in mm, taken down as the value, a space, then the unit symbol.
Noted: 7.5 mm
